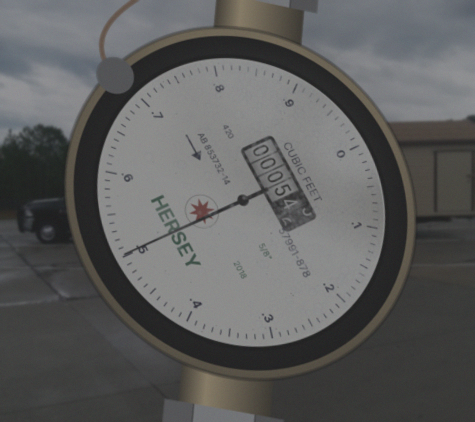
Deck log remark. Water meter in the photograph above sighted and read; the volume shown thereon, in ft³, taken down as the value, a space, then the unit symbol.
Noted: 545.50 ft³
